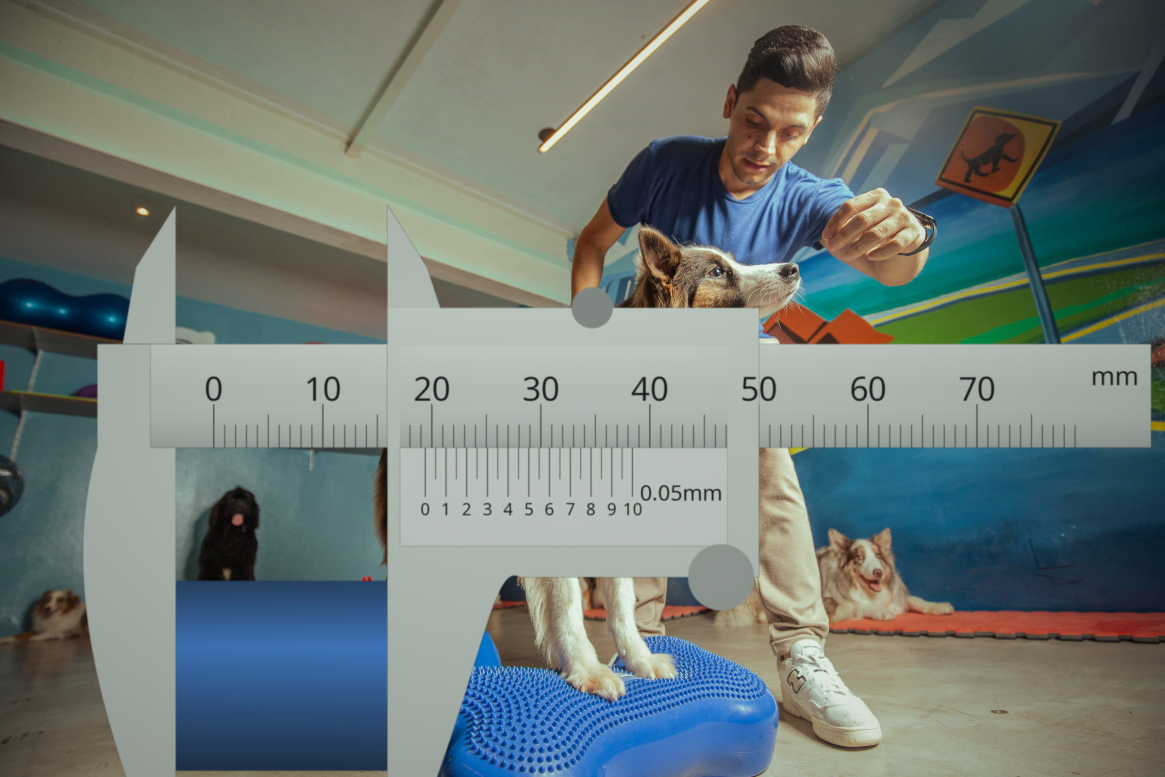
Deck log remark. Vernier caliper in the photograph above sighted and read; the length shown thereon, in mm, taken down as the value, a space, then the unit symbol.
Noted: 19.4 mm
